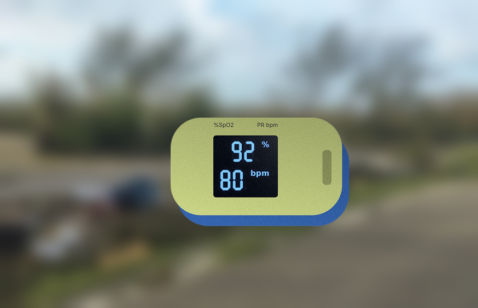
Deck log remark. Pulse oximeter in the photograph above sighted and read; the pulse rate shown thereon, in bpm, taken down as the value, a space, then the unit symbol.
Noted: 80 bpm
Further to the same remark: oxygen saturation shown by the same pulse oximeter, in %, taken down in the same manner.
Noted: 92 %
